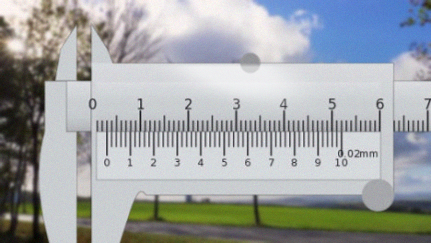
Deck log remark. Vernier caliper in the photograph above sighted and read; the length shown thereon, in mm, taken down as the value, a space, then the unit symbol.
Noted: 3.0 mm
